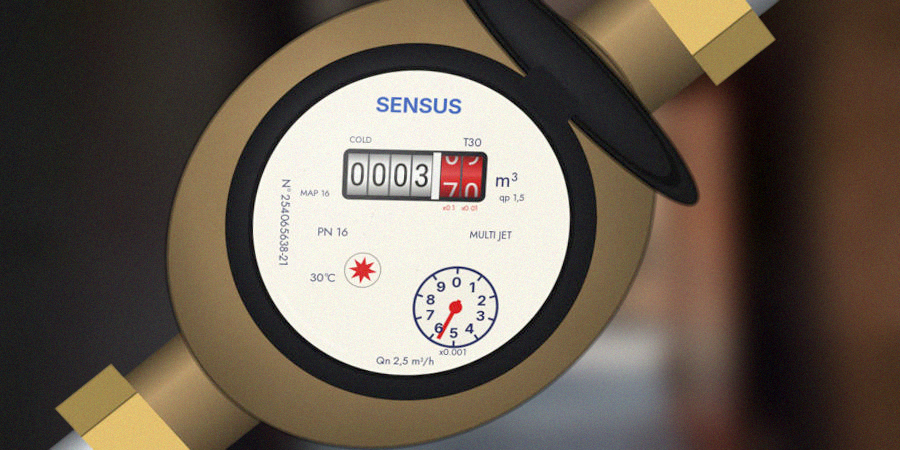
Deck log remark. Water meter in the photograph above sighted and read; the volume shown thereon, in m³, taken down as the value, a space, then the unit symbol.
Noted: 3.695 m³
